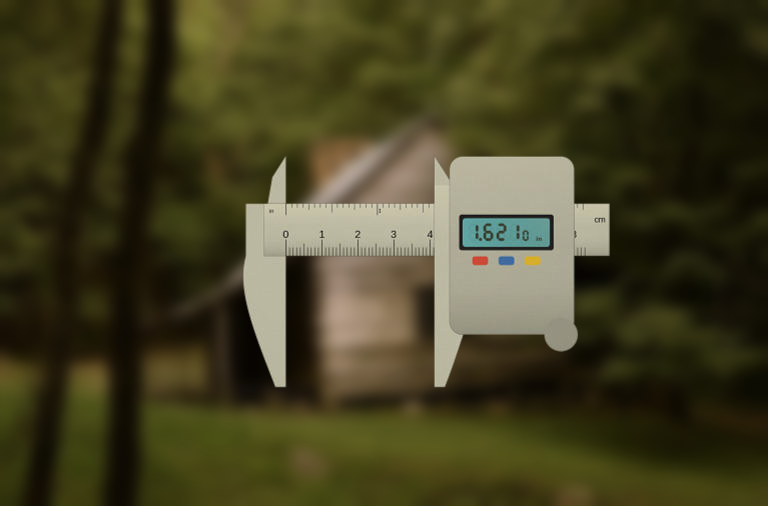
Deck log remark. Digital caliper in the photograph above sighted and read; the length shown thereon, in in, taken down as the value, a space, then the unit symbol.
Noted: 1.6210 in
